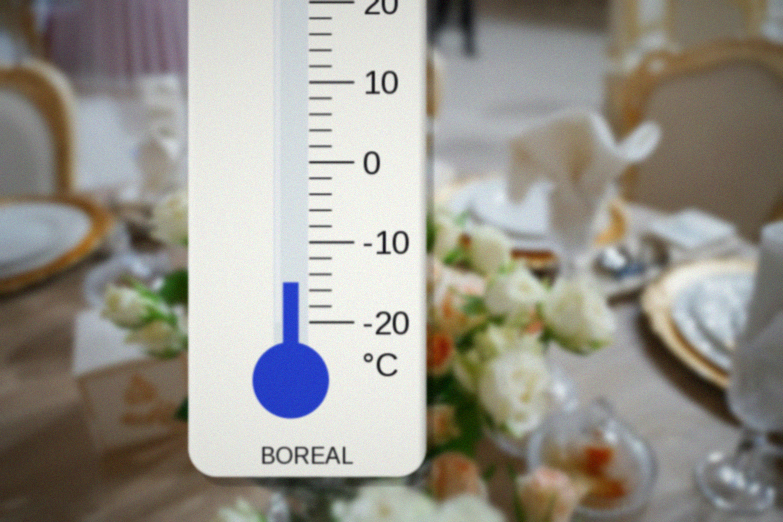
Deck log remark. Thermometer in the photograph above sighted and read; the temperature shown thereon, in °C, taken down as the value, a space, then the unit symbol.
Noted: -15 °C
